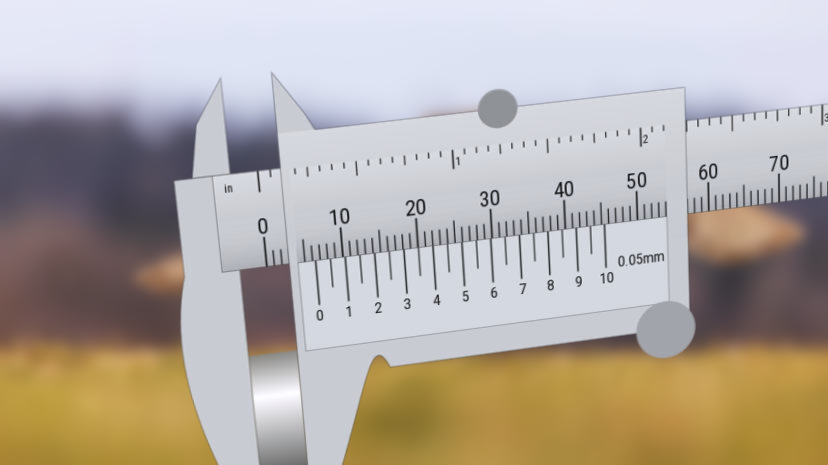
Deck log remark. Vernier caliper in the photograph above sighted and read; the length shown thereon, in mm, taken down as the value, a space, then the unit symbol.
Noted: 6.4 mm
